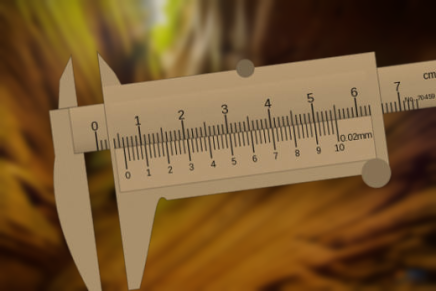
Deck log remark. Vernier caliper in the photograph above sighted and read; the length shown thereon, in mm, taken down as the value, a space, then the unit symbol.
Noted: 6.0 mm
